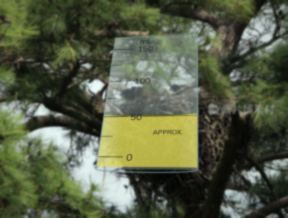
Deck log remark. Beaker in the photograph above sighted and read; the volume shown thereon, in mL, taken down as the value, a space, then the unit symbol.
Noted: 50 mL
